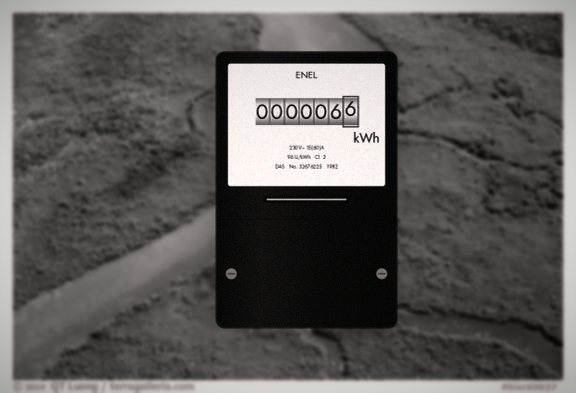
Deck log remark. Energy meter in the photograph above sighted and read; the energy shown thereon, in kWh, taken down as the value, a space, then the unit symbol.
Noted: 6.6 kWh
